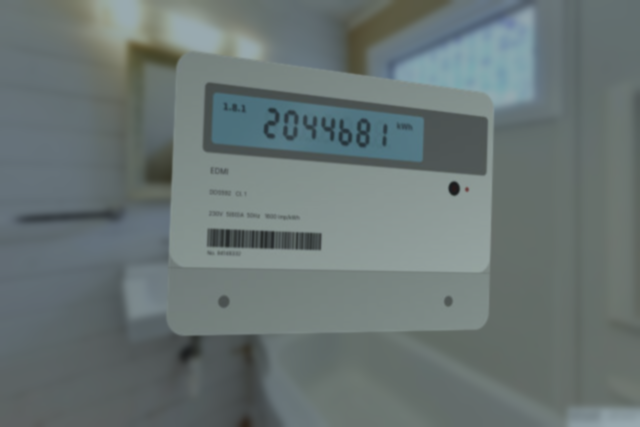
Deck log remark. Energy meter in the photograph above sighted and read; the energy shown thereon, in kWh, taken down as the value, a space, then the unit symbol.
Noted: 2044681 kWh
